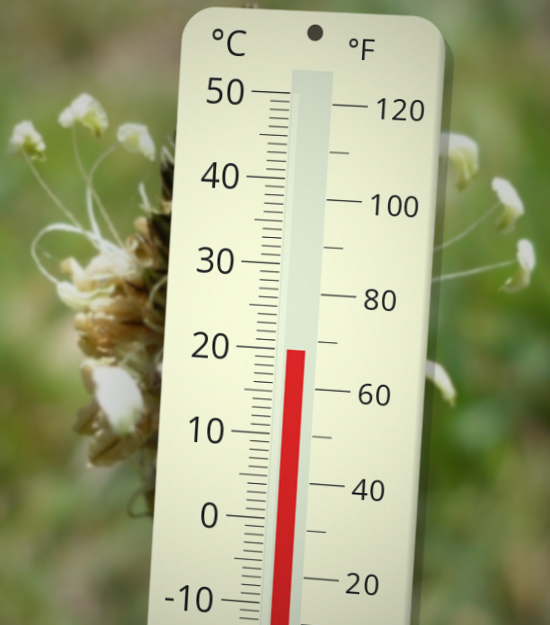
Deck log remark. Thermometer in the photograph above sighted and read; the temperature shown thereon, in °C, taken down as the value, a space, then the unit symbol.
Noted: 20 °C
